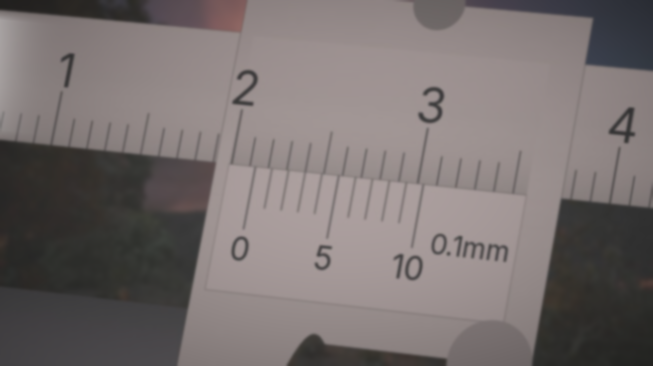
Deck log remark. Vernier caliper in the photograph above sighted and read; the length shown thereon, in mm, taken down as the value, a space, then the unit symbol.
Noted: 21.3 mm
